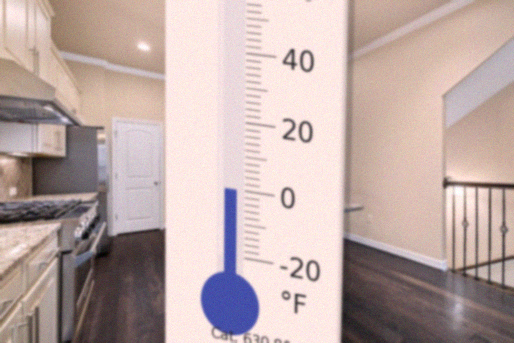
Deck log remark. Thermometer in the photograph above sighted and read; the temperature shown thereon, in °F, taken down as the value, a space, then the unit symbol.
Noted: 0 °F
